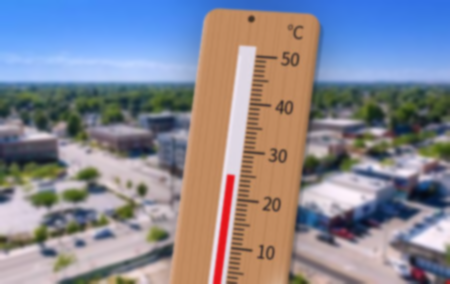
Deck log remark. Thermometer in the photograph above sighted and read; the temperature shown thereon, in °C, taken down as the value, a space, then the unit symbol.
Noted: 25 °C
